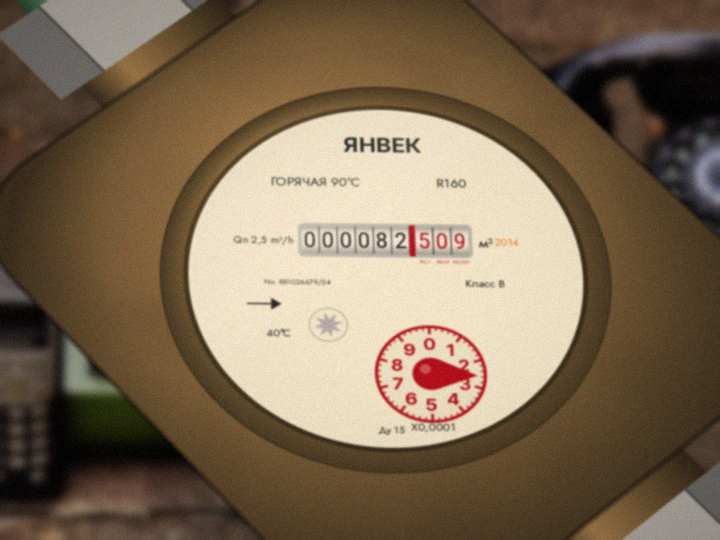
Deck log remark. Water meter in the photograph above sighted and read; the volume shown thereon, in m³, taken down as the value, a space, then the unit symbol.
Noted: 82.5092 m³
